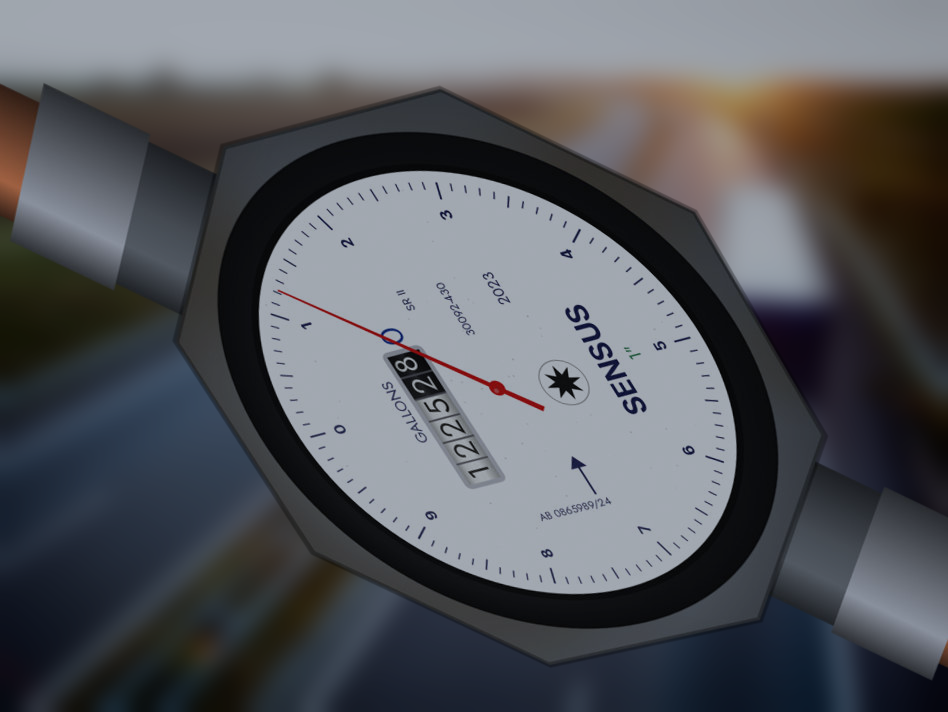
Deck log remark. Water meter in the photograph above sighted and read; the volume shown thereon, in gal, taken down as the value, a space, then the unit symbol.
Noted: 1225281.2 gal
